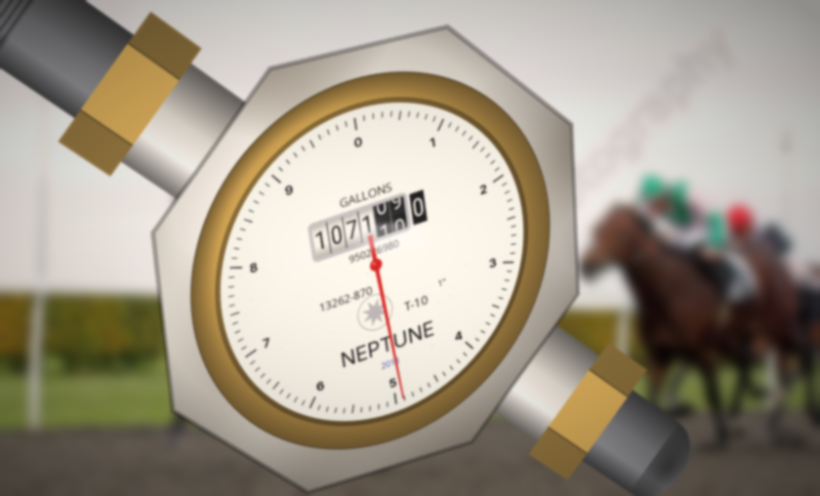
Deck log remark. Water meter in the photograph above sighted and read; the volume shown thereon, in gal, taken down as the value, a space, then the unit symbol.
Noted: 1071094.9 gal
